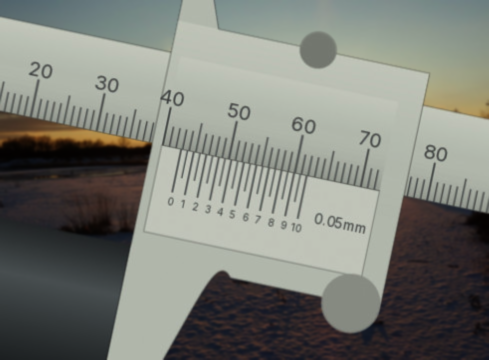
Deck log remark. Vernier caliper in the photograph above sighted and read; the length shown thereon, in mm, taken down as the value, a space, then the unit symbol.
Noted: 42.8 mm
